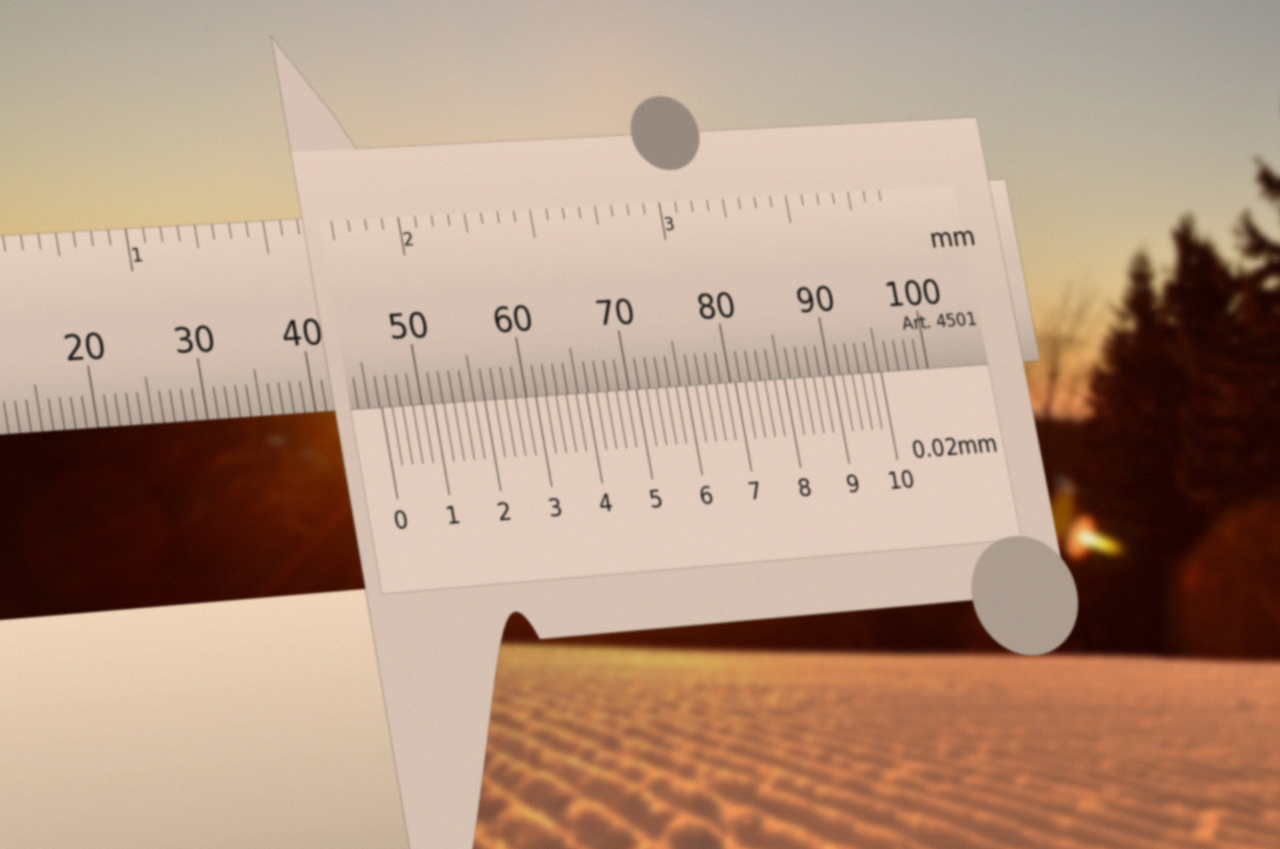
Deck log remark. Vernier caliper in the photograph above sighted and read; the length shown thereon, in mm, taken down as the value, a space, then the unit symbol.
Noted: 46.2 mm
